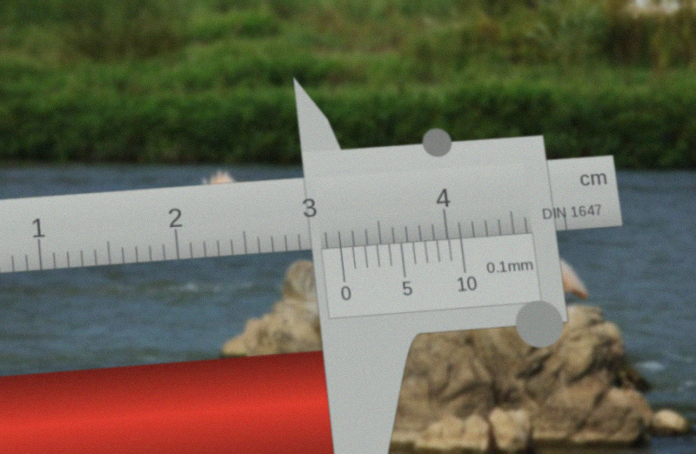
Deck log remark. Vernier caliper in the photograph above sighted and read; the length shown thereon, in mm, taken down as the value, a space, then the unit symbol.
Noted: 32.0 mm
